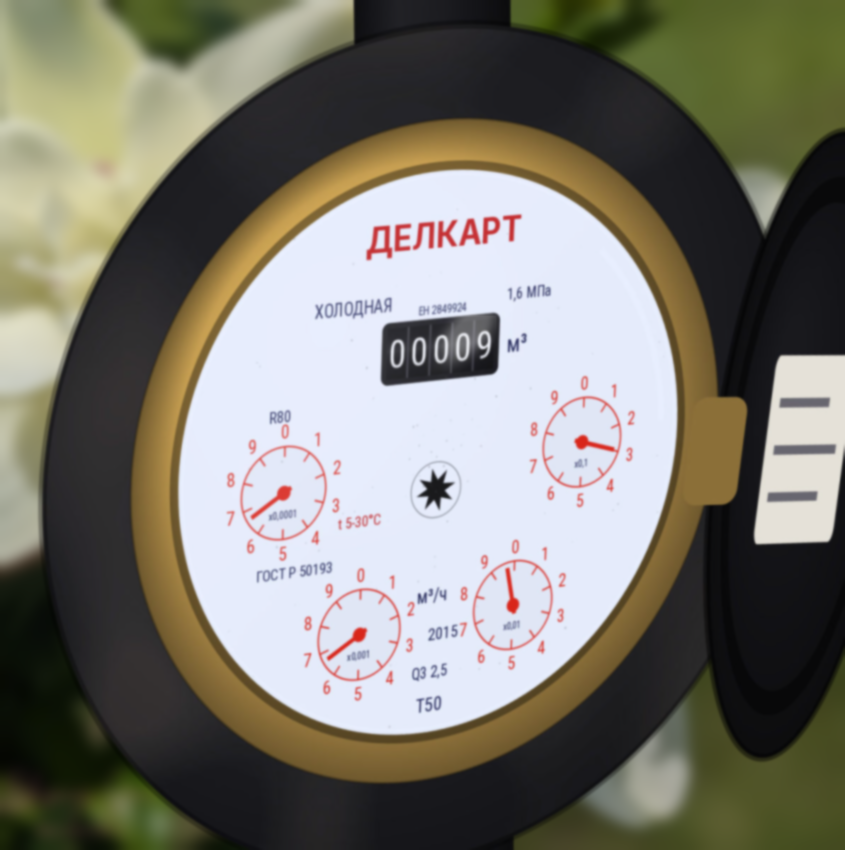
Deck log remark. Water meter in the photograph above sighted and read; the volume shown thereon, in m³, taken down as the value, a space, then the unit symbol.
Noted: 9.2966 m³
